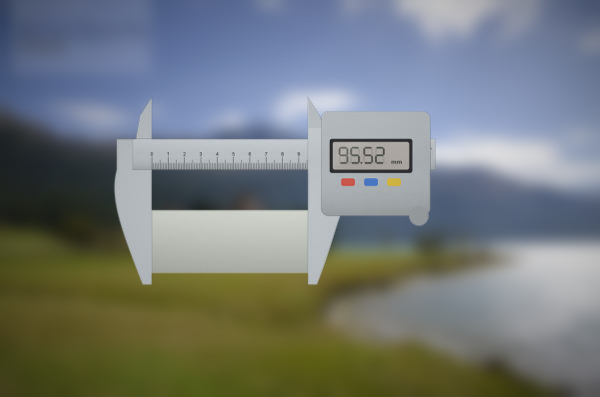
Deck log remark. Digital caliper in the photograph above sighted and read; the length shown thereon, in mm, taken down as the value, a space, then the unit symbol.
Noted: 95.52 mm
